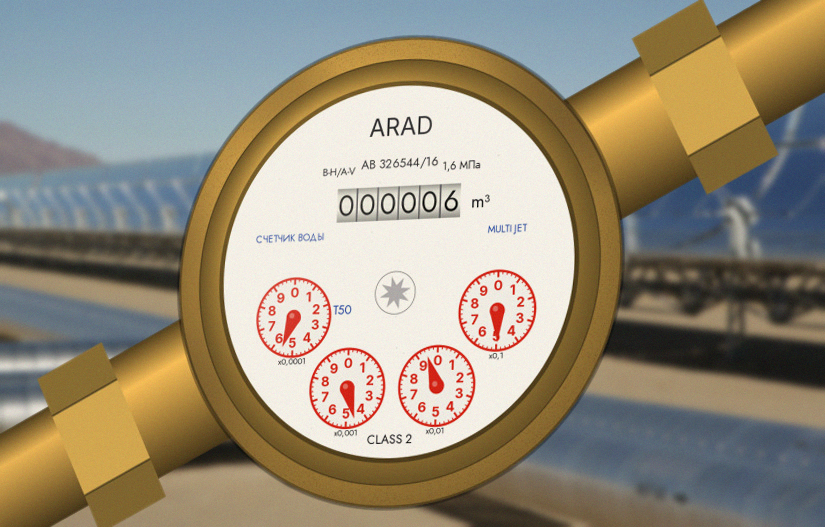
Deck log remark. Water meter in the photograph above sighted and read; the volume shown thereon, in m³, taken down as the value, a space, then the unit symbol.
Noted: 6.4945 m³
